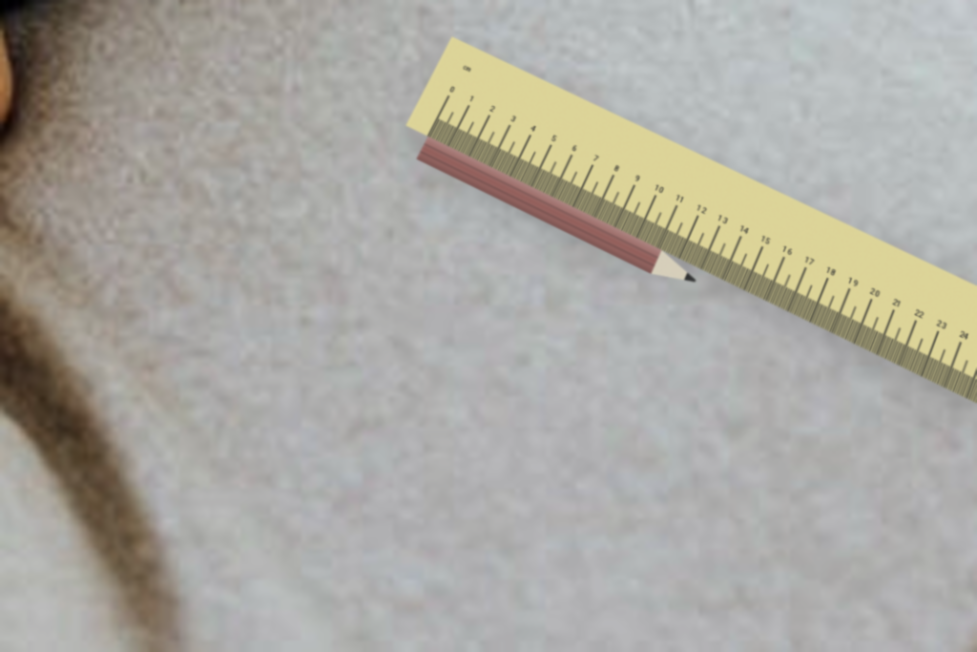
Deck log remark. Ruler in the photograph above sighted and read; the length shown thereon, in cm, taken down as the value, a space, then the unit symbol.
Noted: 13 cm
